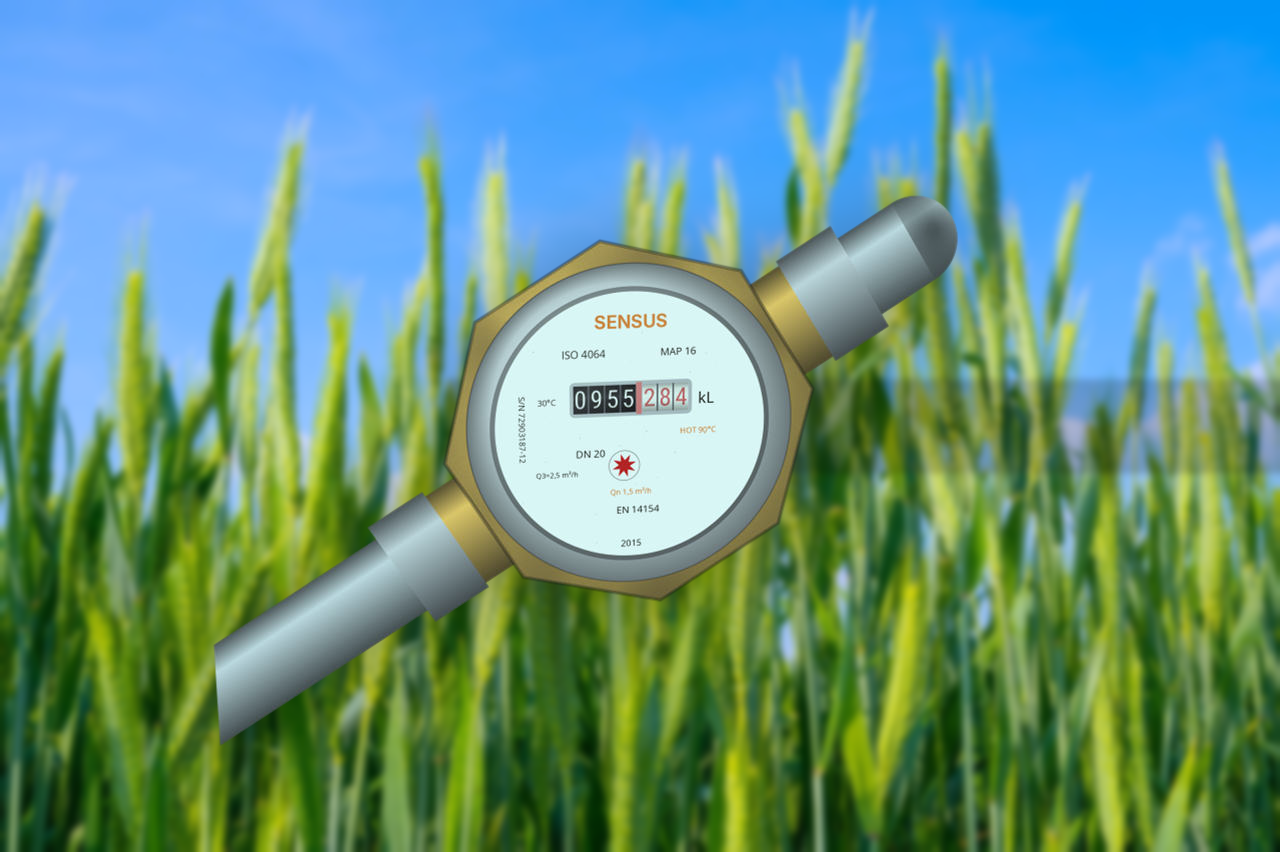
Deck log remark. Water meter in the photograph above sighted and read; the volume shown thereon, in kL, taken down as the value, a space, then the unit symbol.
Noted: 955.284 kL
